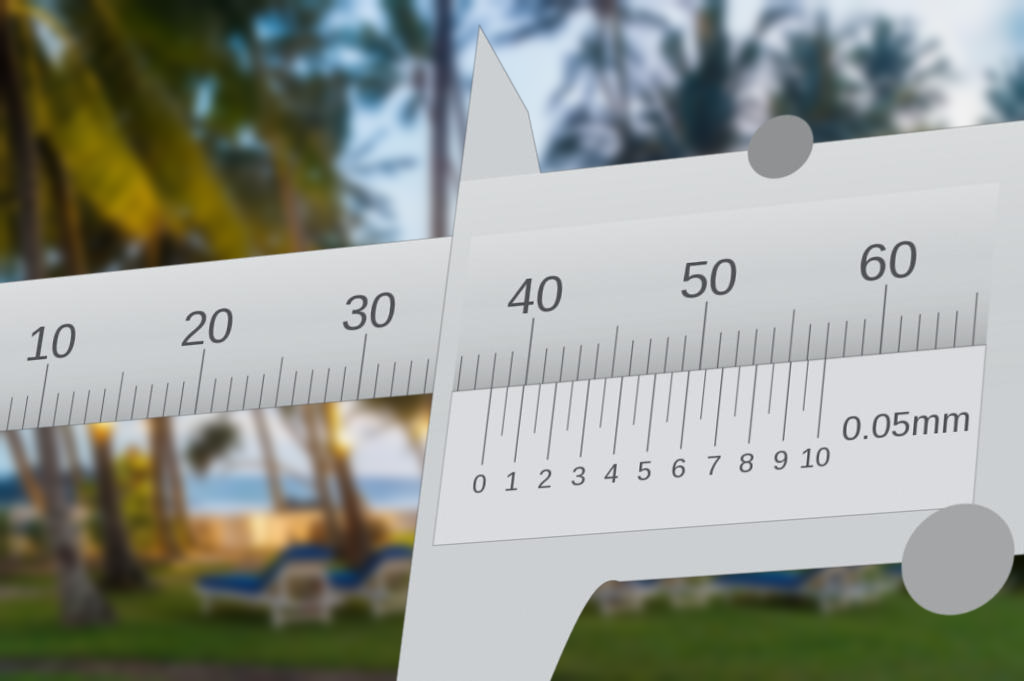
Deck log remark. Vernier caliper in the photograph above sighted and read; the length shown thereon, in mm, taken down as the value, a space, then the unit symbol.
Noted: 38.0 mm
